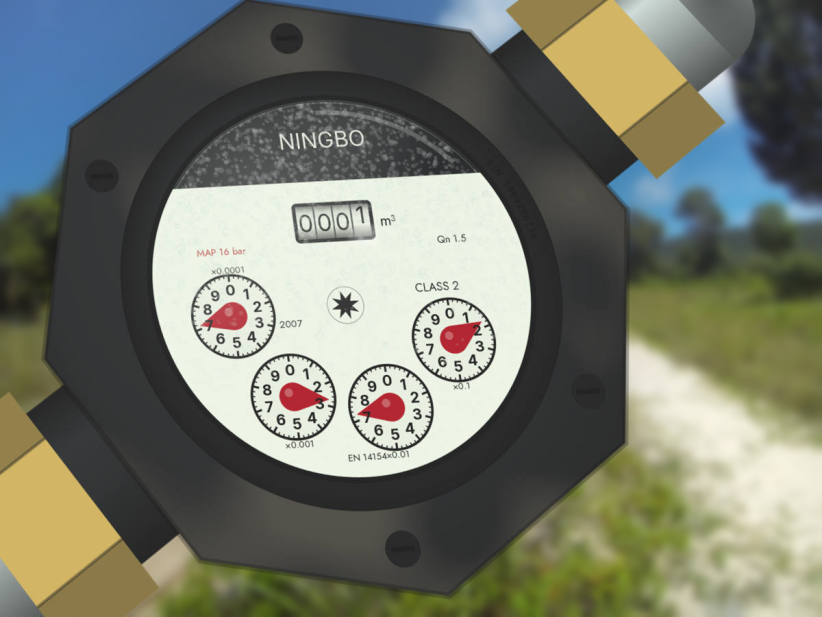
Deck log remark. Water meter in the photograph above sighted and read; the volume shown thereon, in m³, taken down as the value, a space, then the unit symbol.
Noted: 1.1727 m³
